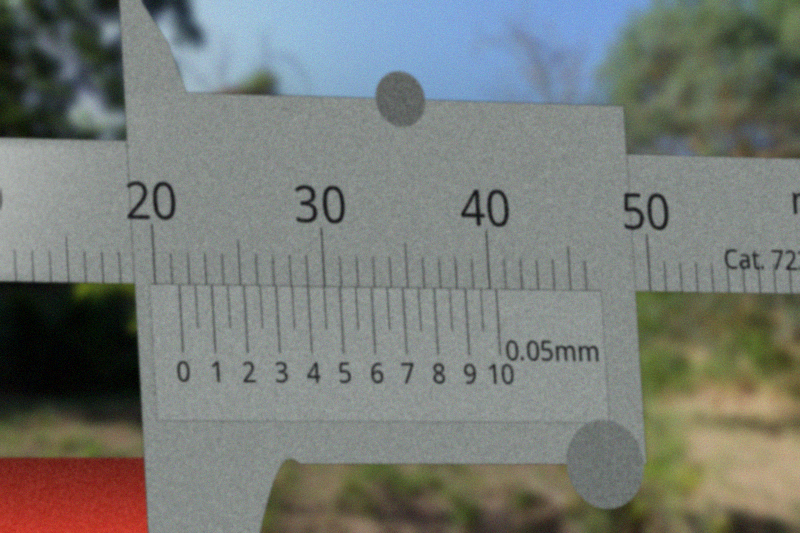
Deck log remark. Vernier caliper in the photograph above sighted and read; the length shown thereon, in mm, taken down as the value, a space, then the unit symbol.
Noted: 21.4 mm
